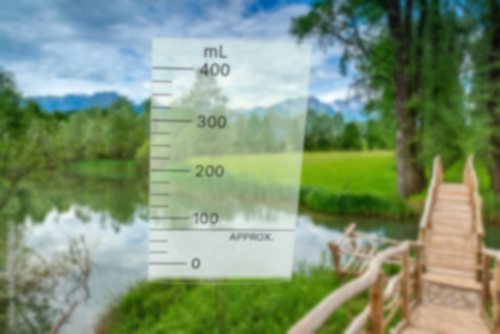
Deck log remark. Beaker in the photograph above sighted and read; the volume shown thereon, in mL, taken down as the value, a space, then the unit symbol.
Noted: 75 mL
